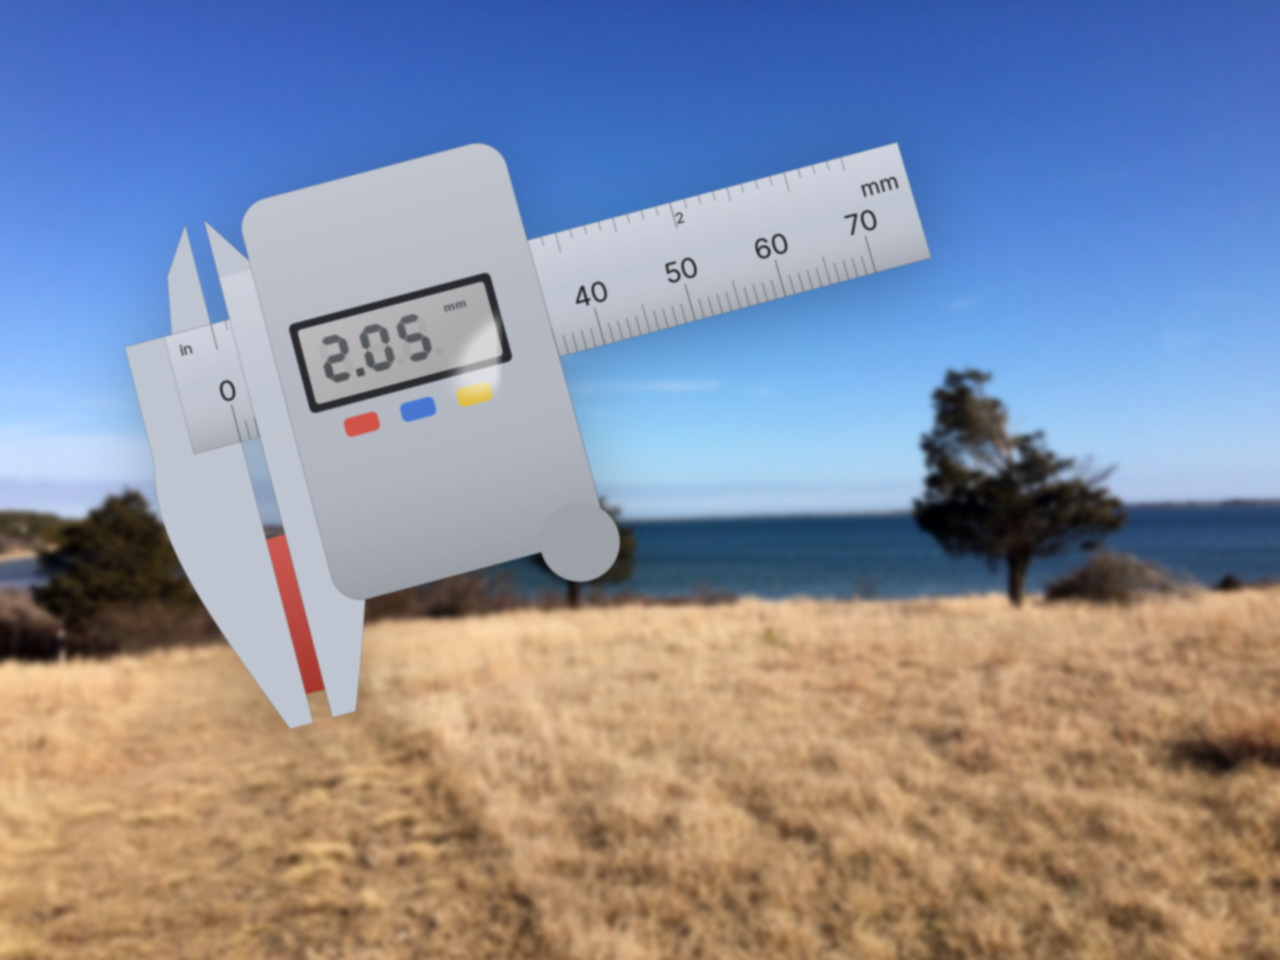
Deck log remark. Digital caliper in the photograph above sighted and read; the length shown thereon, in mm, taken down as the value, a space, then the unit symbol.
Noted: 2.05 mm
